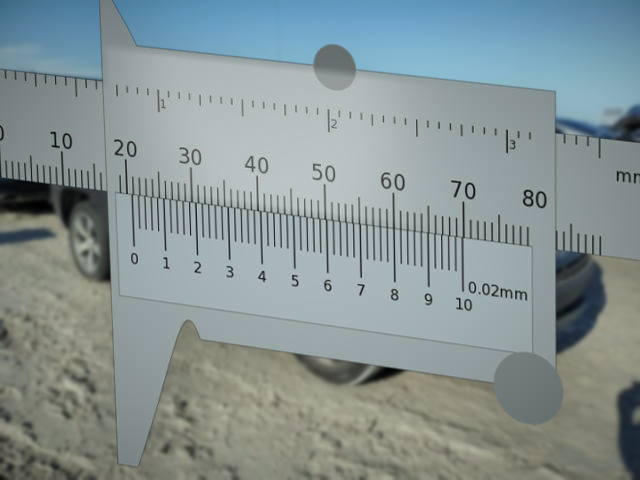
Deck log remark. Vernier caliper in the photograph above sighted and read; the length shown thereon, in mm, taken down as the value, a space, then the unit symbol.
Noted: 20.8 mm
